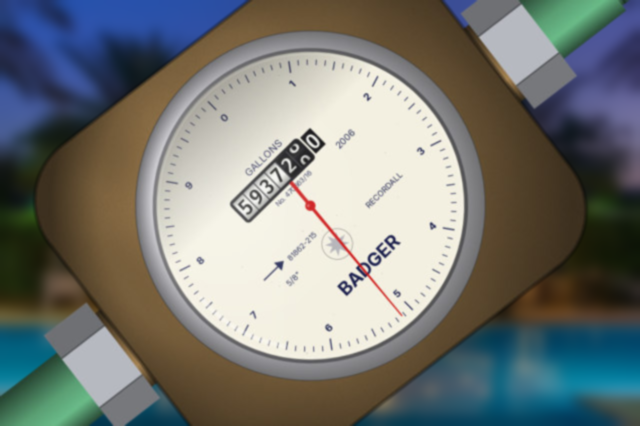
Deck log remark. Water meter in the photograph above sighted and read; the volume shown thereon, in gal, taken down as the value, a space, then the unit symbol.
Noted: 5937285.1 gal
